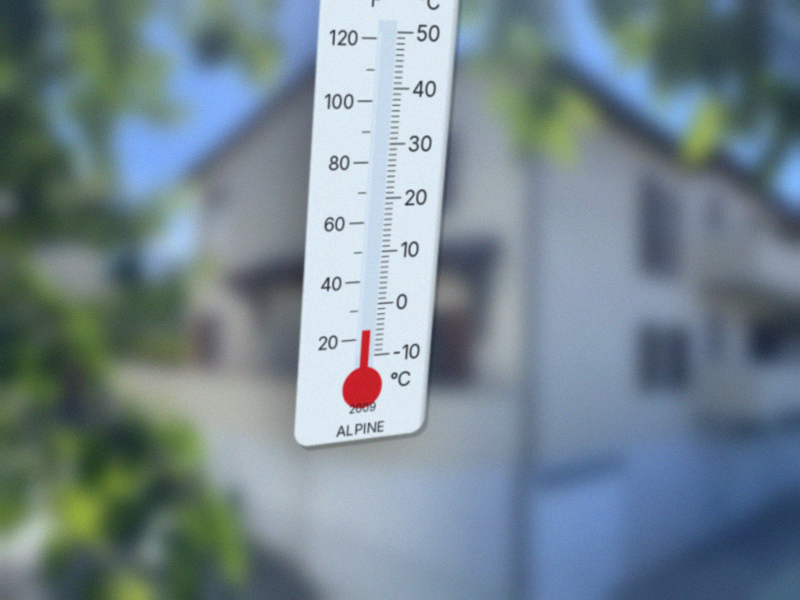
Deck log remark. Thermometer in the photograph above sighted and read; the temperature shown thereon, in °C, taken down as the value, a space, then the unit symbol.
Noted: -5 °C
